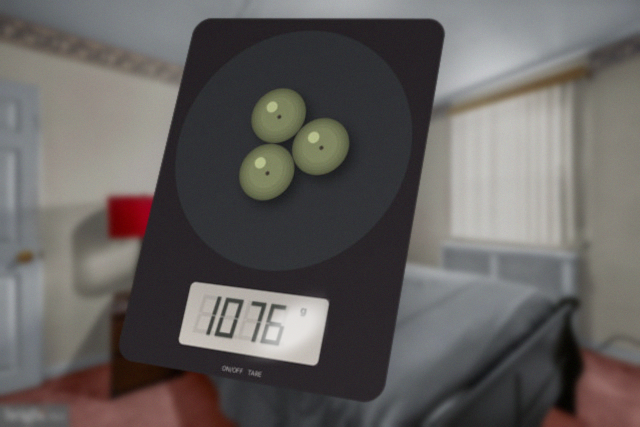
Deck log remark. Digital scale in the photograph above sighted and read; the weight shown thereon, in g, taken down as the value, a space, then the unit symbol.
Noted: 1076 g
